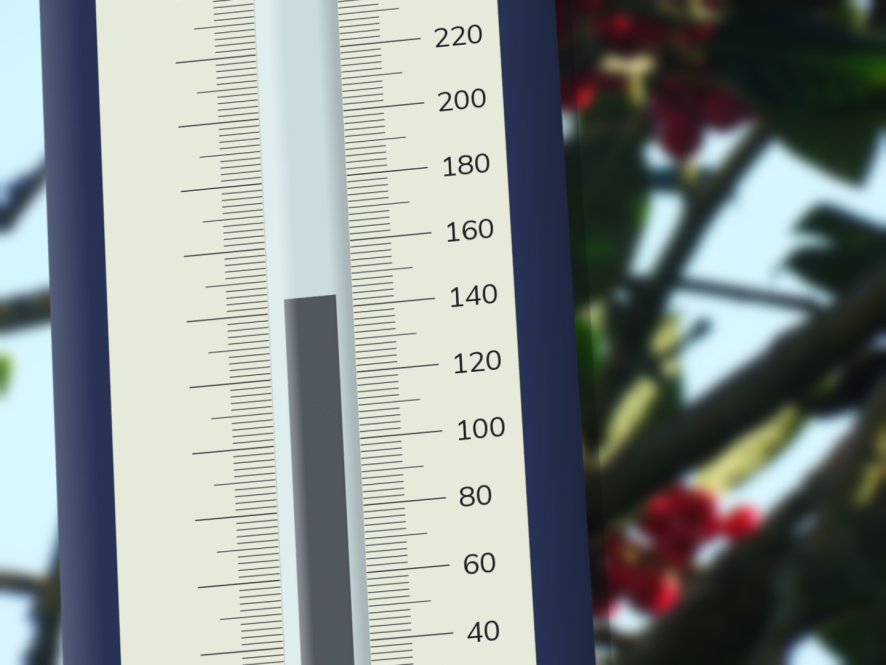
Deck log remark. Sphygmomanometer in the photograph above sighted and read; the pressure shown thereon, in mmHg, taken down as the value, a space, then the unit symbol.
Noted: 144 mmHg
